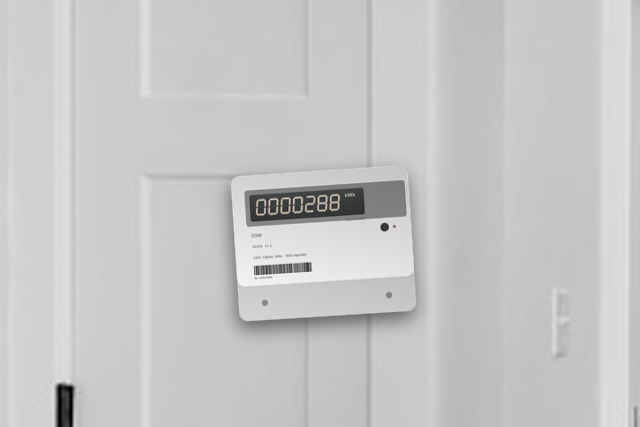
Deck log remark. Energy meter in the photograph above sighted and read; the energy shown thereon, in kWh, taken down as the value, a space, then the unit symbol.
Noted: 288 kWh
